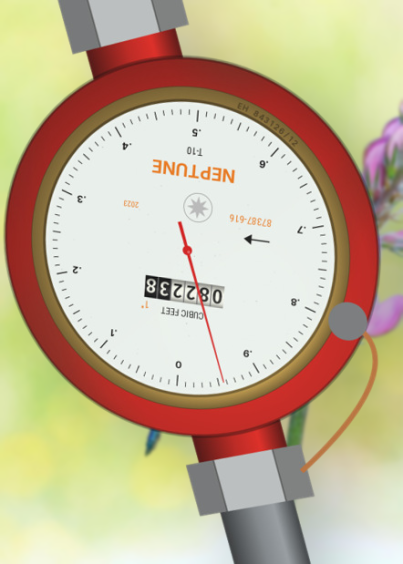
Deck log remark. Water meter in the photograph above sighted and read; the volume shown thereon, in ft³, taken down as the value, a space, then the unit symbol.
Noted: 82237.94 ft³
